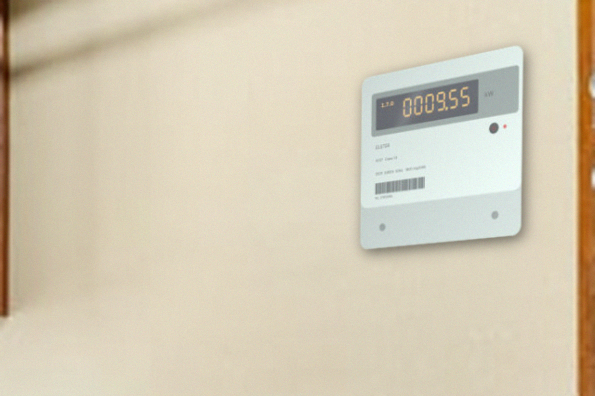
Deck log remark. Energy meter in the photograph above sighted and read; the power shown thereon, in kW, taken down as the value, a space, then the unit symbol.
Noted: 9.55 kW
